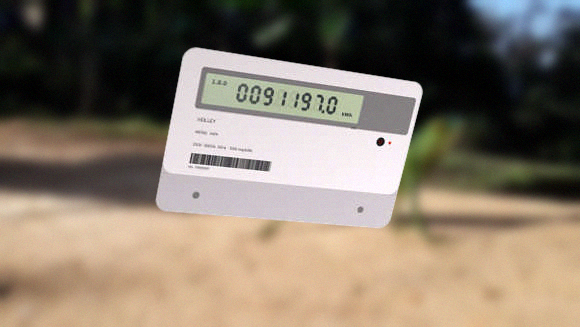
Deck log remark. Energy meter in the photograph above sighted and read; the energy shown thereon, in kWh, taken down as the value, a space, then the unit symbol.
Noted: 91197.0 kWh
